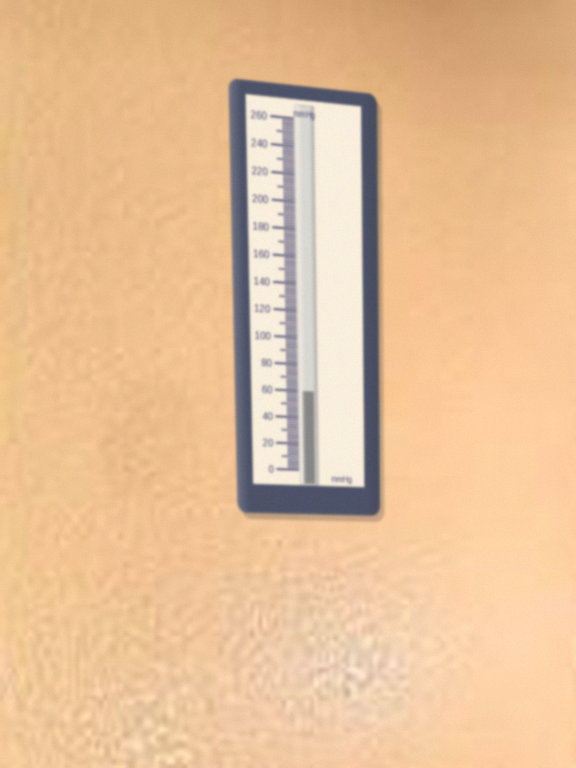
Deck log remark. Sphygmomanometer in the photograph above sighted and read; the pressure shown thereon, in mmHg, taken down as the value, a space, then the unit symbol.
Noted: 60 mmHg
